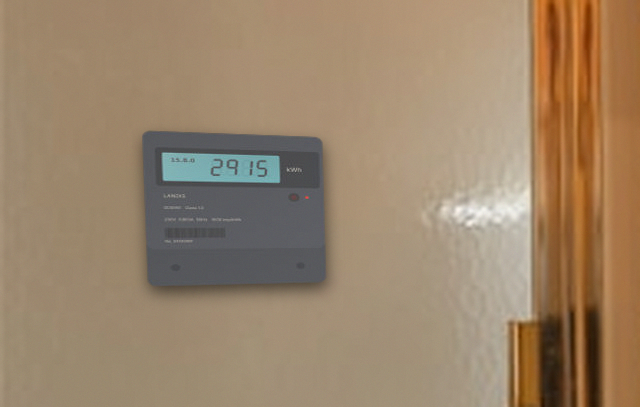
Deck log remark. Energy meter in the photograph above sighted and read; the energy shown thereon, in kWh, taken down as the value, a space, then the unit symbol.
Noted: 2915 kWh
